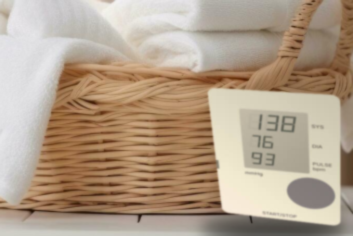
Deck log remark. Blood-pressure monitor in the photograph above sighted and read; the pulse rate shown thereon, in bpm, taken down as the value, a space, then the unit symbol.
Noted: 93 bpm
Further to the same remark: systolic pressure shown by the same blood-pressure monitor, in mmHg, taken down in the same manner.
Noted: 138 mmHg
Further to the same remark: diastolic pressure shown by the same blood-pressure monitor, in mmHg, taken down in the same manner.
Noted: 76 mmHg
